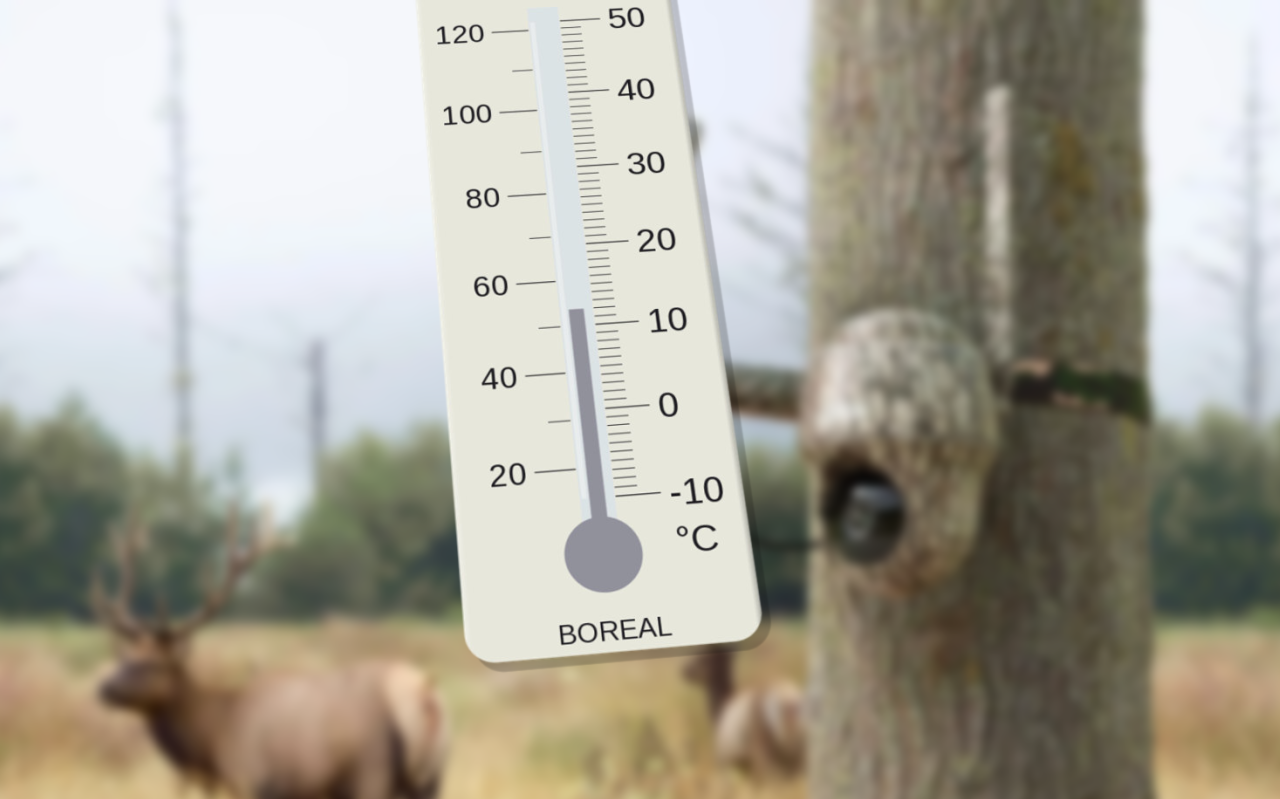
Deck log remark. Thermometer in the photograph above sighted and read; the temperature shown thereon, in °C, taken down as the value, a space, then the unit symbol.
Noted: 12 °C
